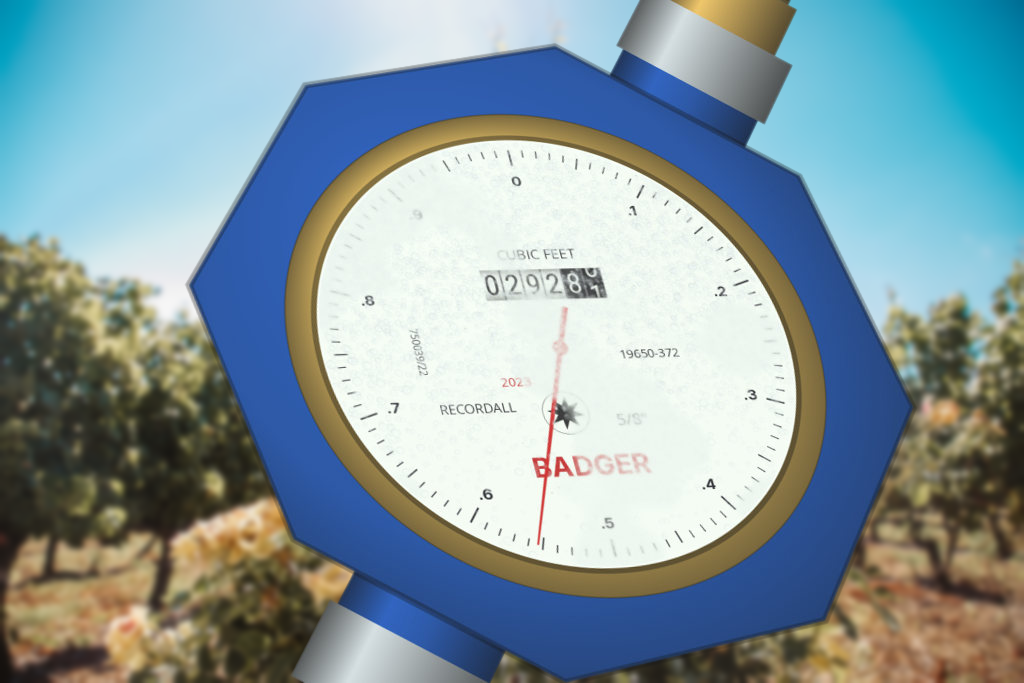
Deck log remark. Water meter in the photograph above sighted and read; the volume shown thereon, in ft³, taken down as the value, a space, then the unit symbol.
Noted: 29280.55 ft³
